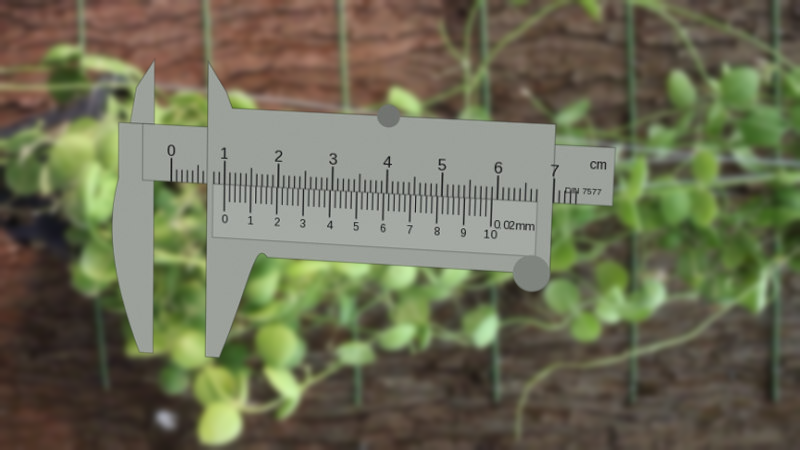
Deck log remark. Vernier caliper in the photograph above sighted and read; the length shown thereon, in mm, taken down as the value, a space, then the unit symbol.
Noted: 10.0 mm
